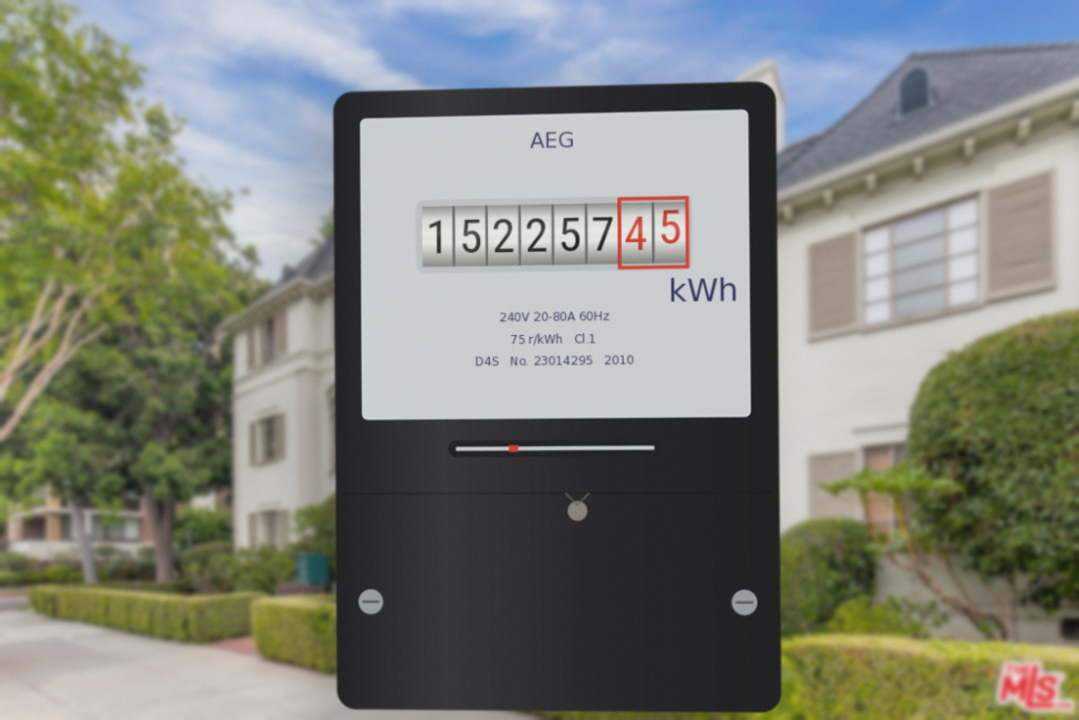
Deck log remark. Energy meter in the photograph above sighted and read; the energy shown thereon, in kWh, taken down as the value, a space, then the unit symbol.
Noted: 152257.45 kWh
